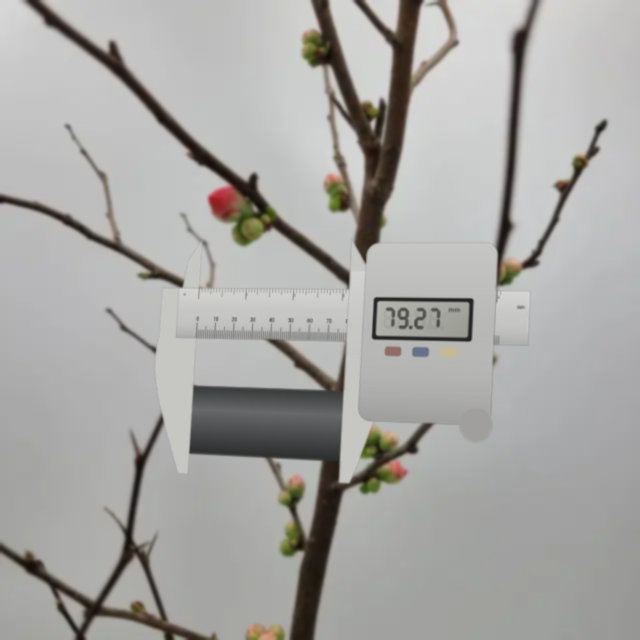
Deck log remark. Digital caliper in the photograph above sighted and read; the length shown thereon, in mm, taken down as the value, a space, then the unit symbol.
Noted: 79.27 mm
